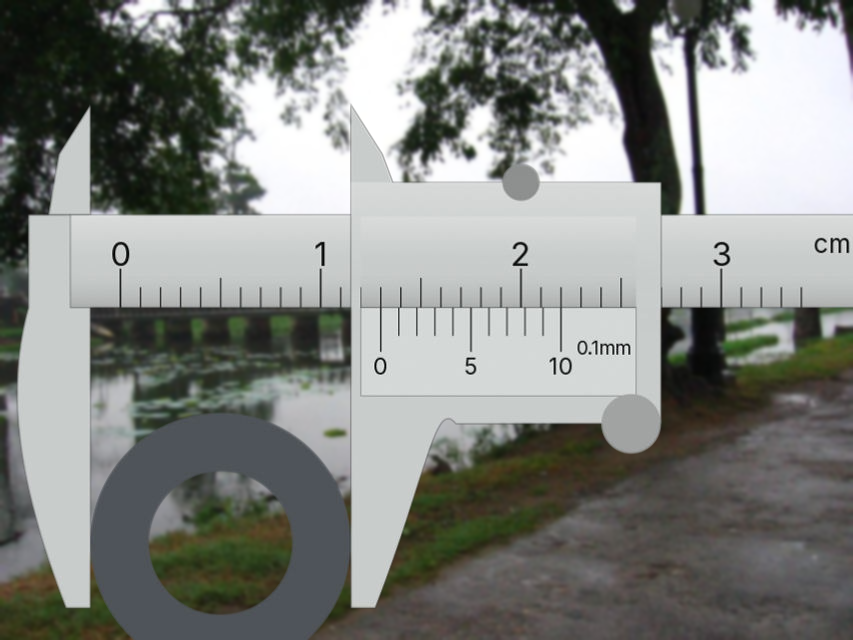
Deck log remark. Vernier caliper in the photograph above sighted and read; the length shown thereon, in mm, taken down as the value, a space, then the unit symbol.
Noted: 13.0 mm
